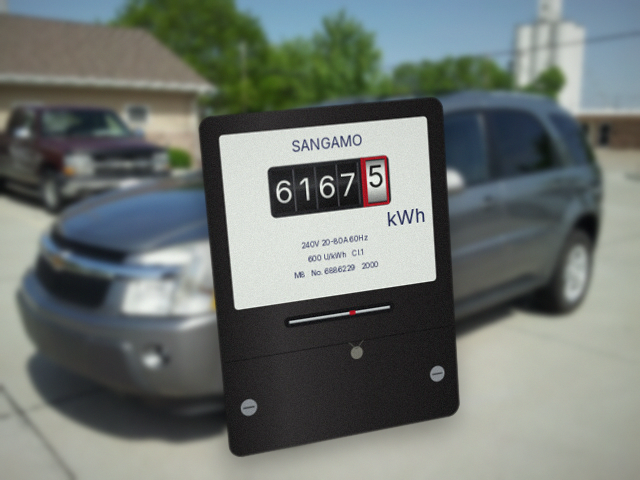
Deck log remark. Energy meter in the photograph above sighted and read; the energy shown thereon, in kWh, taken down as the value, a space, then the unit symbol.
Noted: 6167.5 kWh
